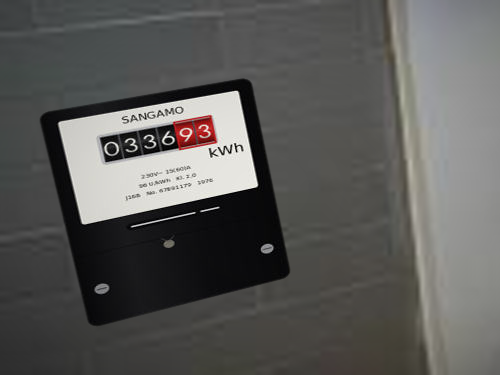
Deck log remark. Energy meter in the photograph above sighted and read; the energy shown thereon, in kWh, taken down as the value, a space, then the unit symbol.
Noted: 336.93 kWh
